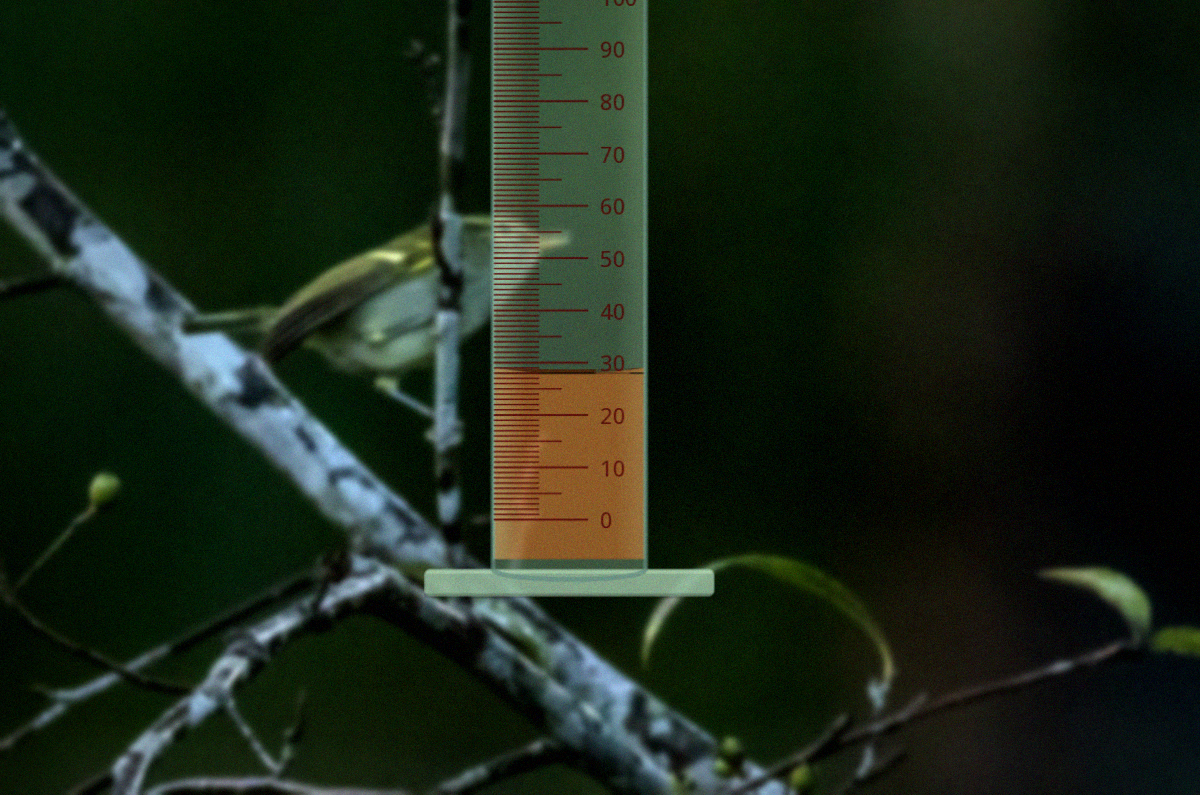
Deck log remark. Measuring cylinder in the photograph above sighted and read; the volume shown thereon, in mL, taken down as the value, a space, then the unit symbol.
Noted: 28 mL
